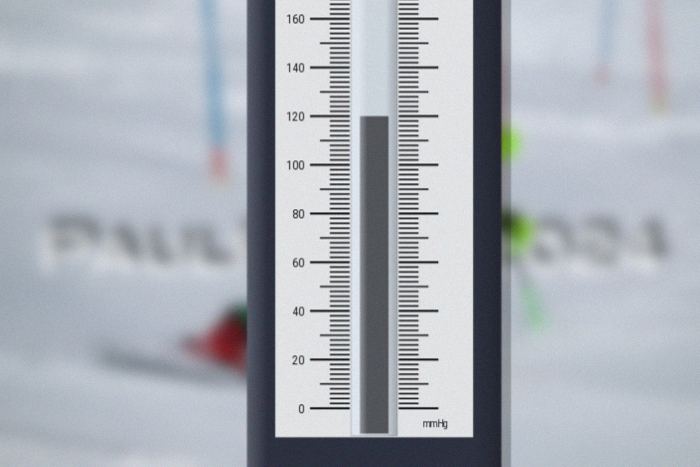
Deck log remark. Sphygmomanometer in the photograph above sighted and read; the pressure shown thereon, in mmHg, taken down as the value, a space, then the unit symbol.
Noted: 120 mmHg
